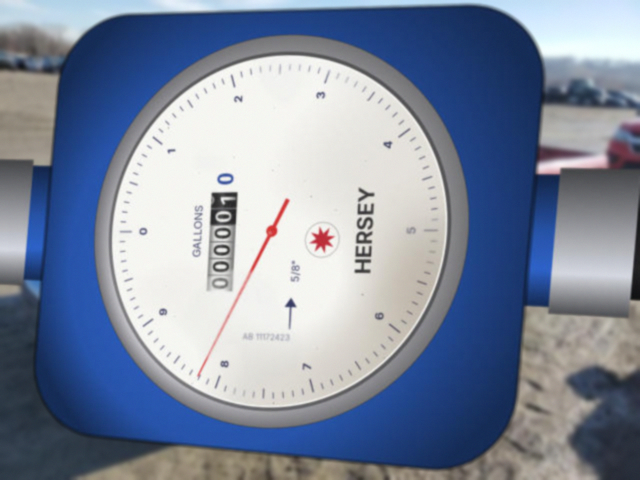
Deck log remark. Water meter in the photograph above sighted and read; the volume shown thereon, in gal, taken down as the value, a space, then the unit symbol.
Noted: 8.2 gal
